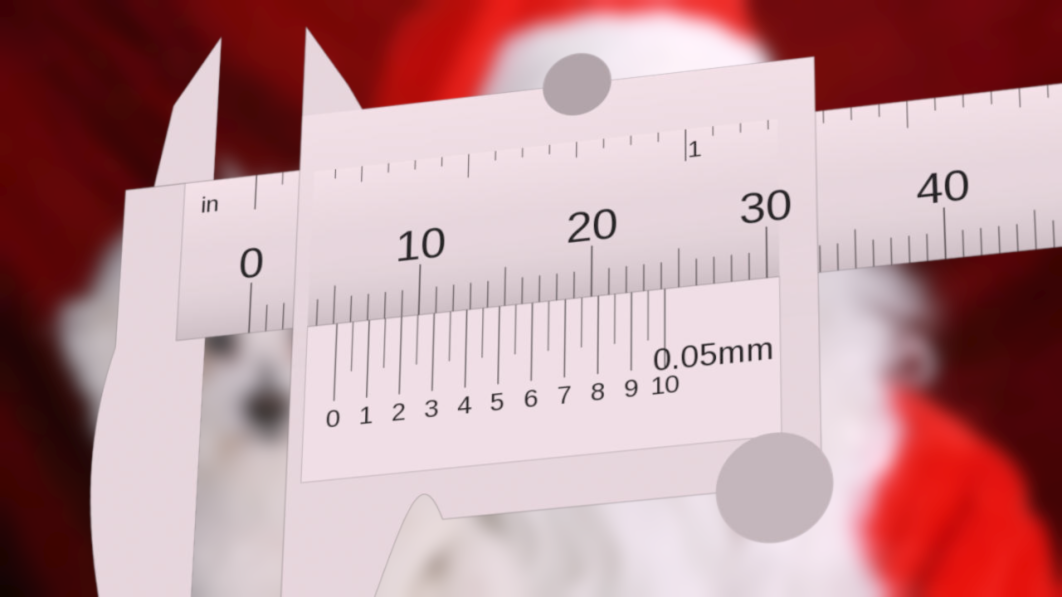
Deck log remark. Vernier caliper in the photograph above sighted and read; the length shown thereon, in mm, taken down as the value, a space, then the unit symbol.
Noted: 5.2 mm
